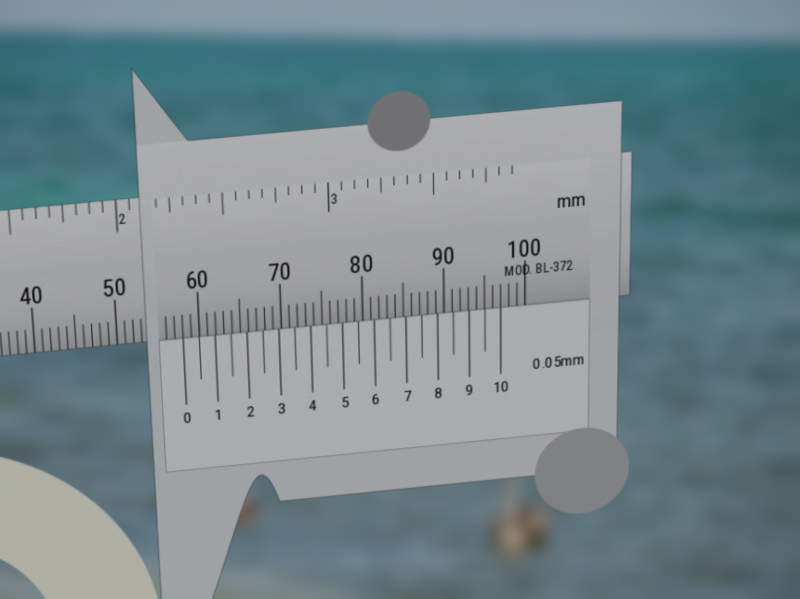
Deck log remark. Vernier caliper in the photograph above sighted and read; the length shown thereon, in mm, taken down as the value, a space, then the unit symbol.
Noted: 58.0 mm
